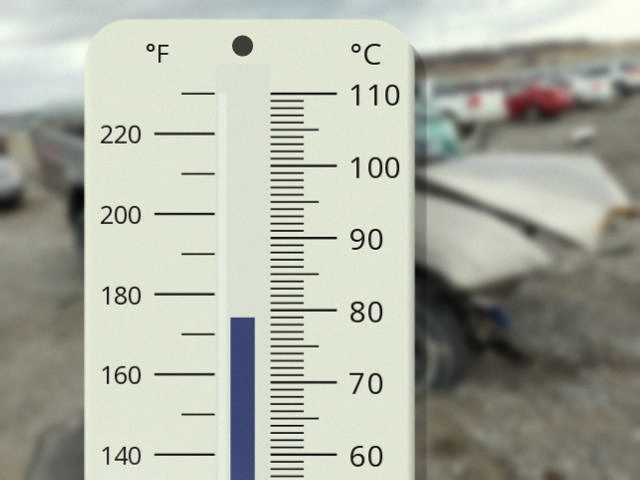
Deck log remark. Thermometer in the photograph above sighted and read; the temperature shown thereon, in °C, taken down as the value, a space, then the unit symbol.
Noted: 79 °C
